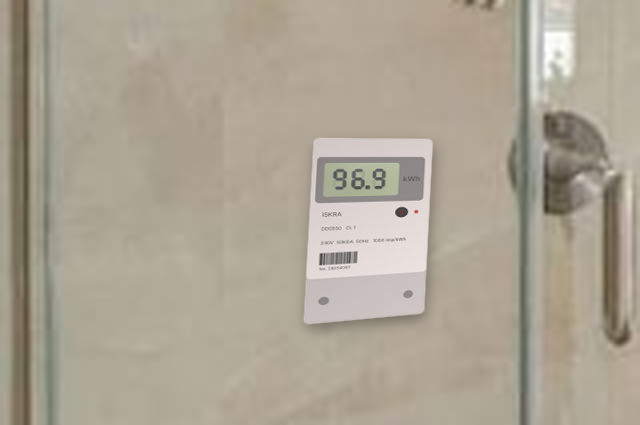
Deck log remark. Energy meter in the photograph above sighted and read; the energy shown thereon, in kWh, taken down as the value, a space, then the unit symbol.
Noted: 96.9 kWh
